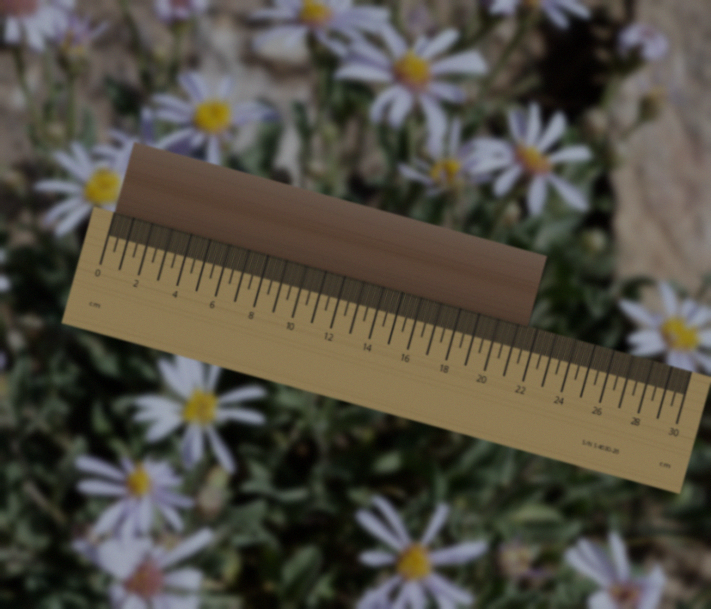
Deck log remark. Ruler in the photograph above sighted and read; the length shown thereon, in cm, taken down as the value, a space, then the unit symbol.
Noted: 21.5 cm
